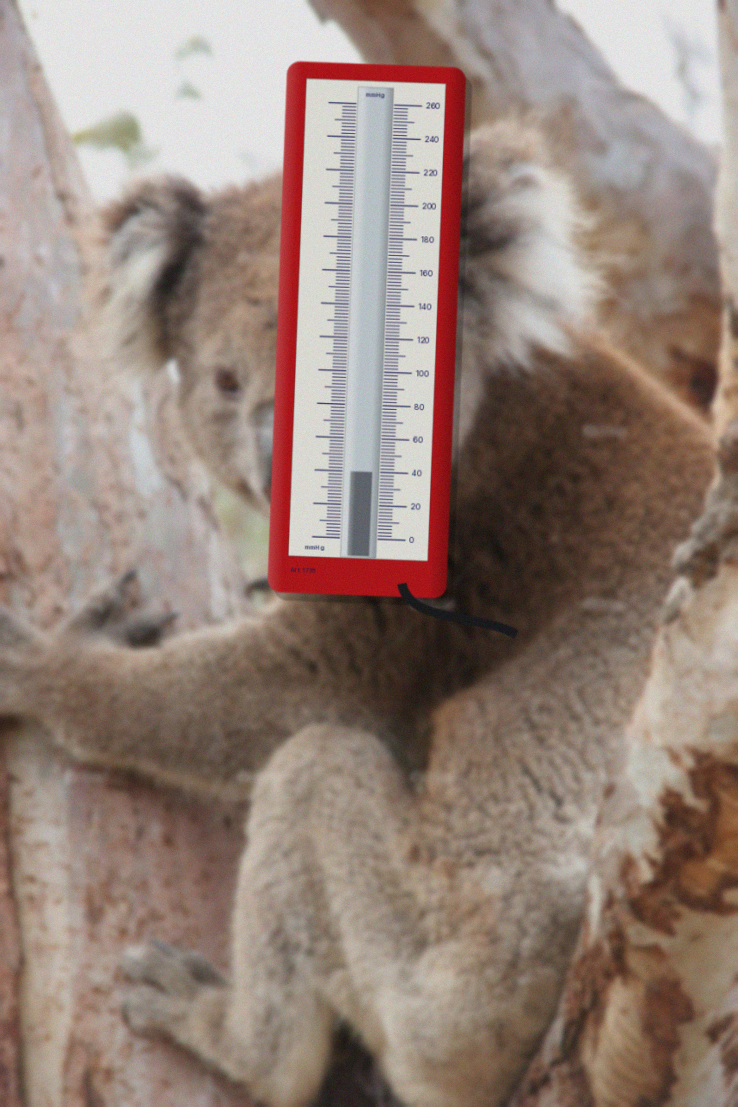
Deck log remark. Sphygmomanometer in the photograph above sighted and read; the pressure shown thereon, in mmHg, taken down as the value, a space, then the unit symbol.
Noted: 40 mmHg
